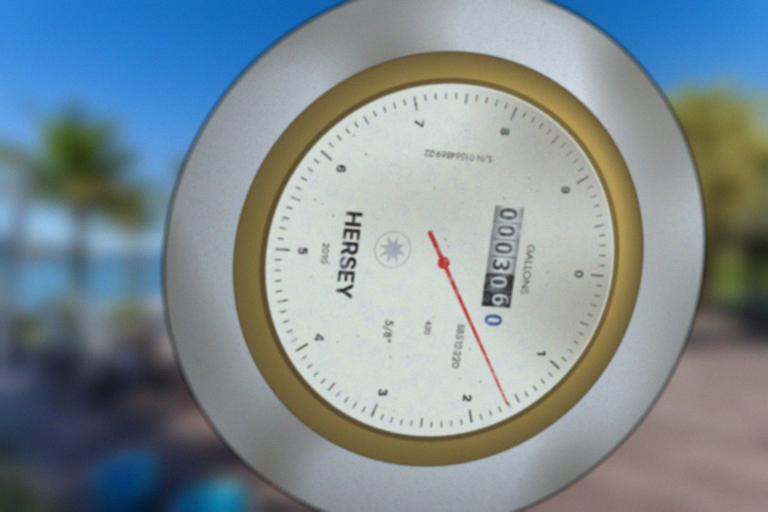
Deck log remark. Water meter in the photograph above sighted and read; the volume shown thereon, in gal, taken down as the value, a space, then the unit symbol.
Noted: 3061.6 gal
